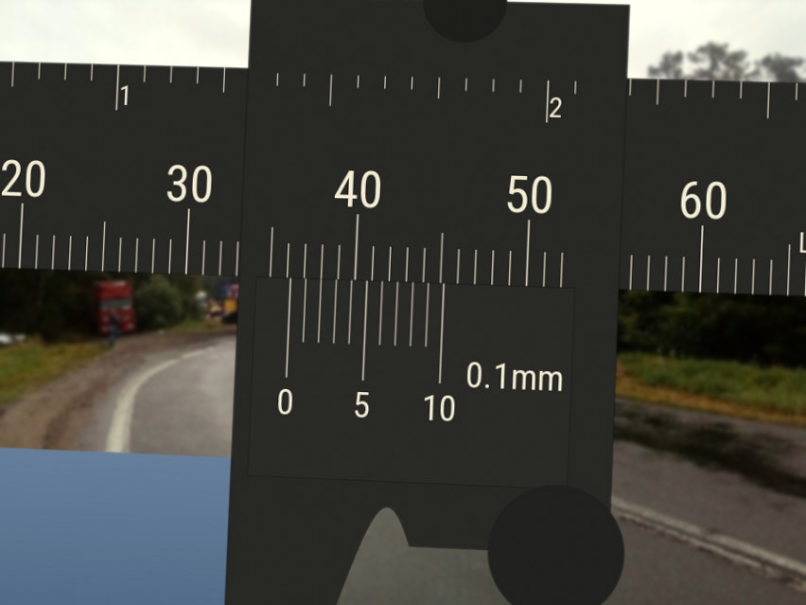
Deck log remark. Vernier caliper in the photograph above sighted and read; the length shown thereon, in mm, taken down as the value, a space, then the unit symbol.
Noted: 36.2 mm
